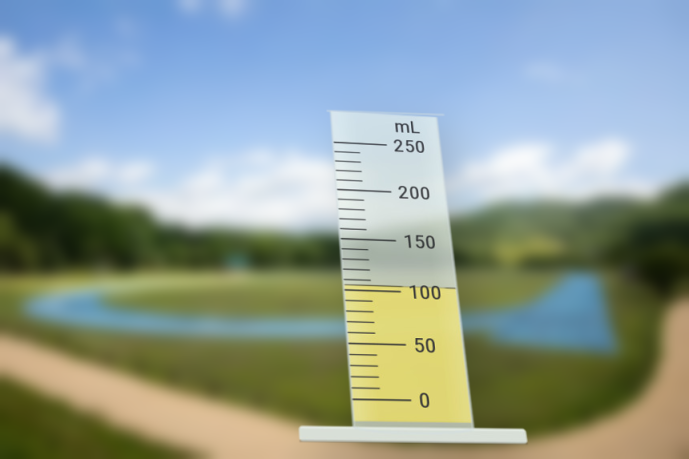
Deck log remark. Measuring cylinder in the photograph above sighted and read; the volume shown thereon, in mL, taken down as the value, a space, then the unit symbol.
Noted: 105 mL
